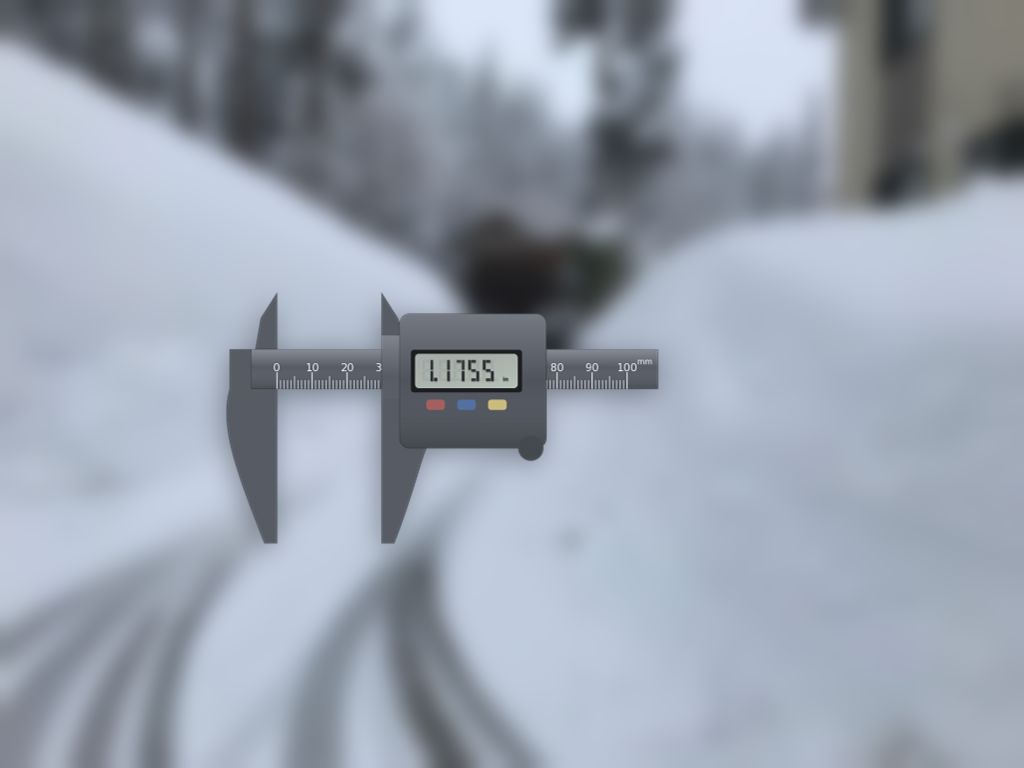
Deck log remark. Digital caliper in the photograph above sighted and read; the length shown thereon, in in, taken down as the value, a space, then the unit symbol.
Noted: 1.1755 in
